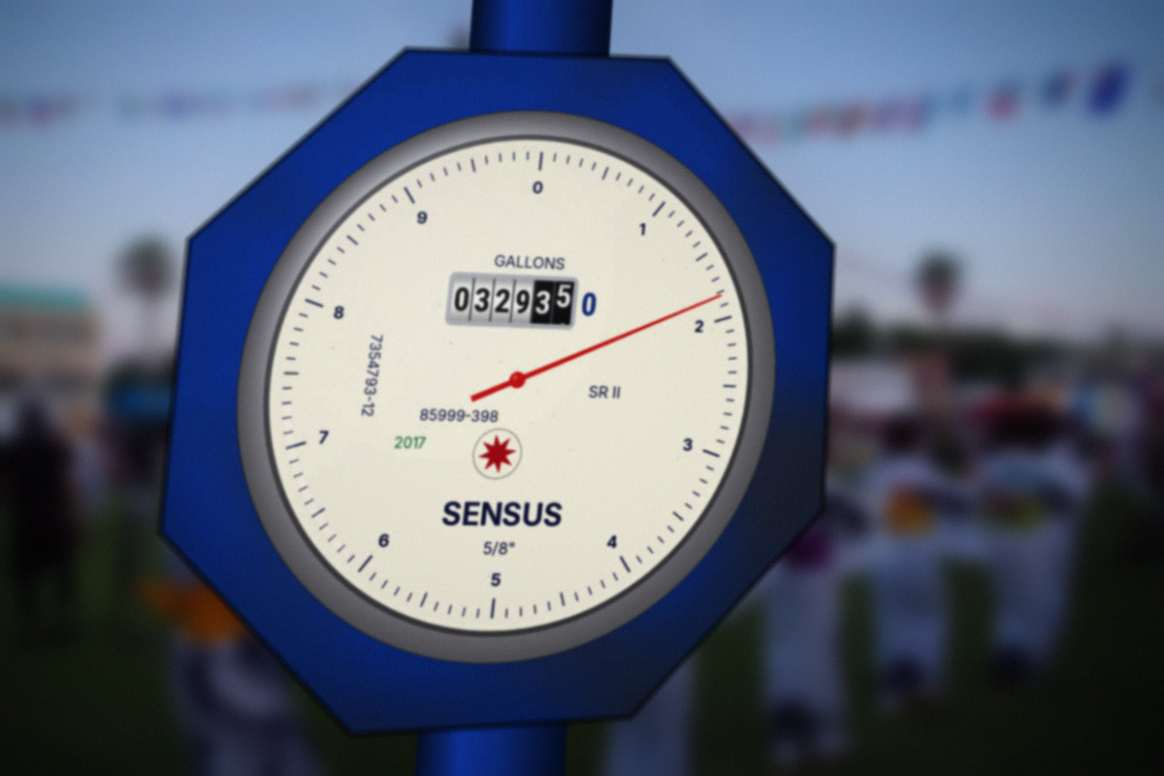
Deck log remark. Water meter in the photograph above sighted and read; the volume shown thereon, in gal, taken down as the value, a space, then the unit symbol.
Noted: 329351.8 gal
